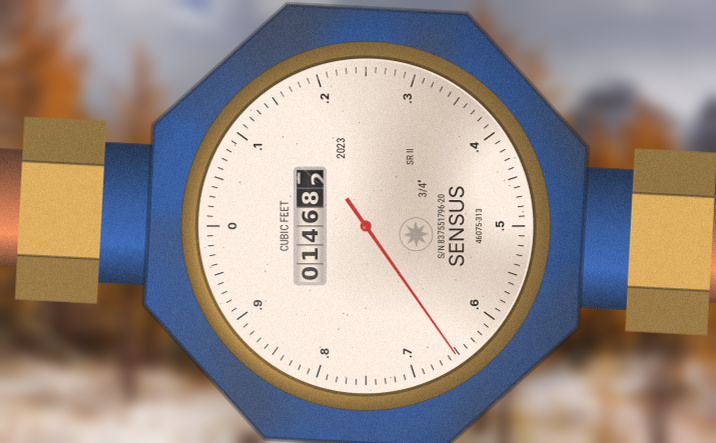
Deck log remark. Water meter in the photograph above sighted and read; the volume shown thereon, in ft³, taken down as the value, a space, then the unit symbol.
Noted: 14681.65 ft³
